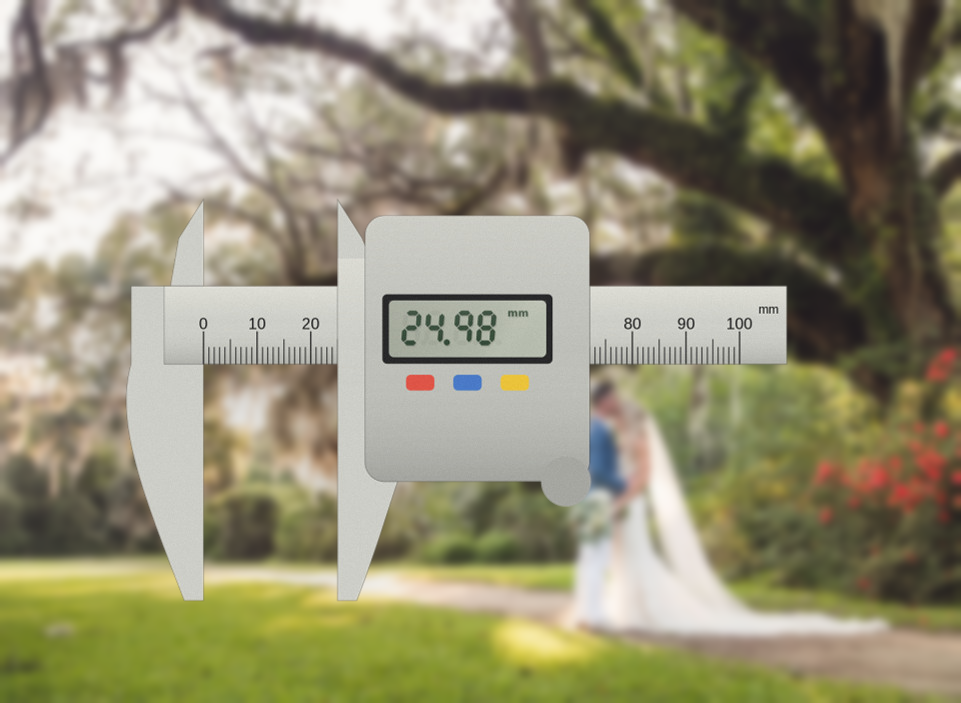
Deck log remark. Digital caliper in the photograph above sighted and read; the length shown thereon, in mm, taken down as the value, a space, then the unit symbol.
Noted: 24.98 mm
